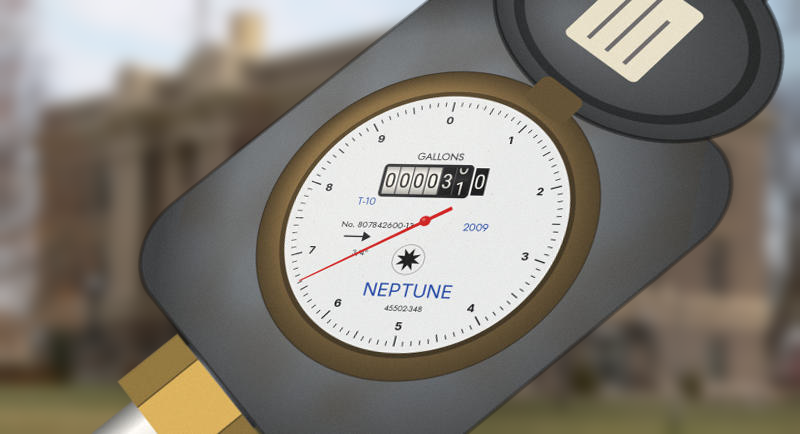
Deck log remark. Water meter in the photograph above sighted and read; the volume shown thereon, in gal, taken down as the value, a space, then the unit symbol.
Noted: 306.6 gal
